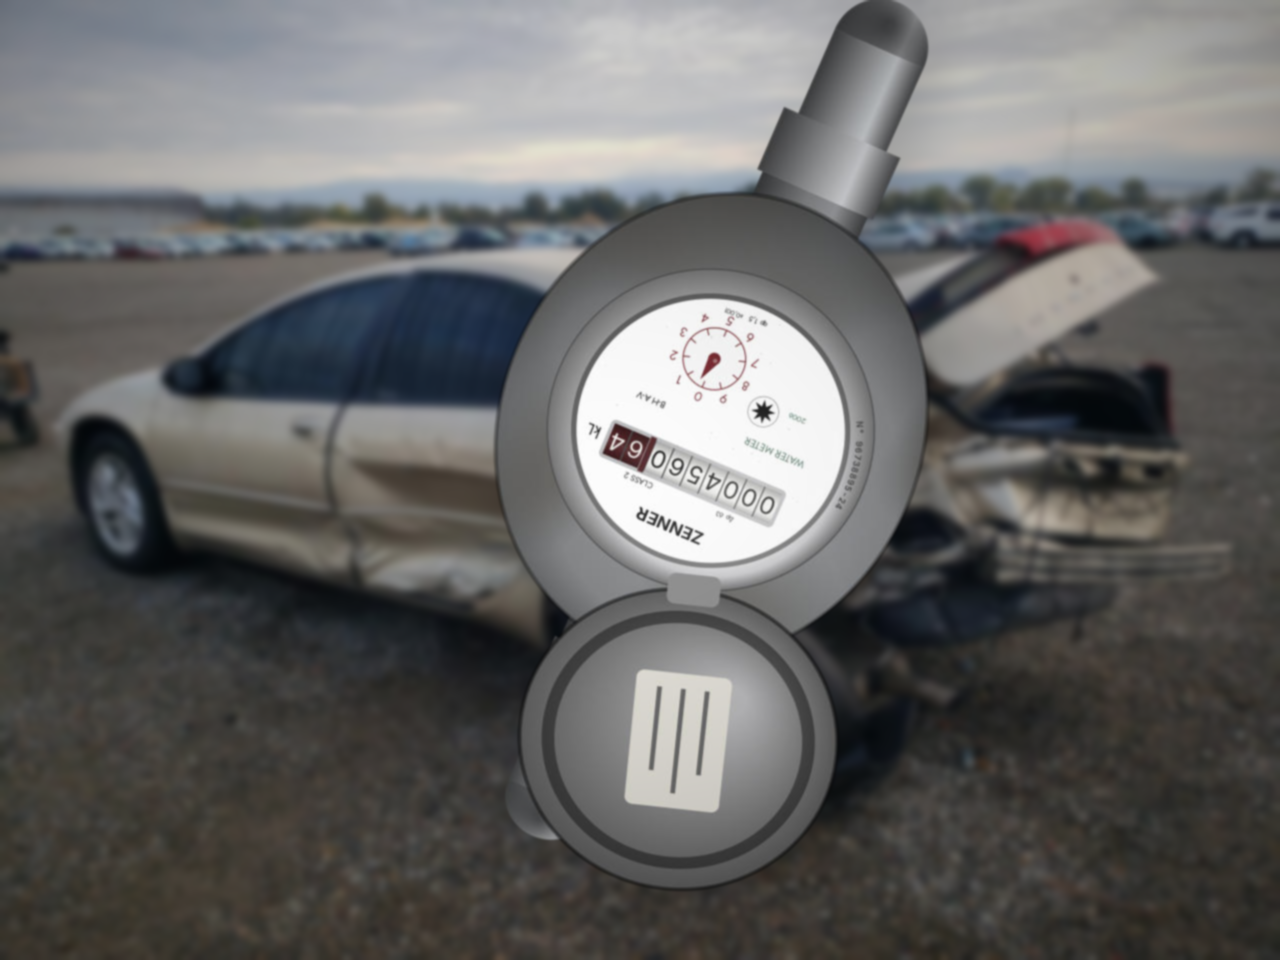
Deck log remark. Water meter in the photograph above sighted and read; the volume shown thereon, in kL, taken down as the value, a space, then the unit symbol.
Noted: 4560.640 kL
